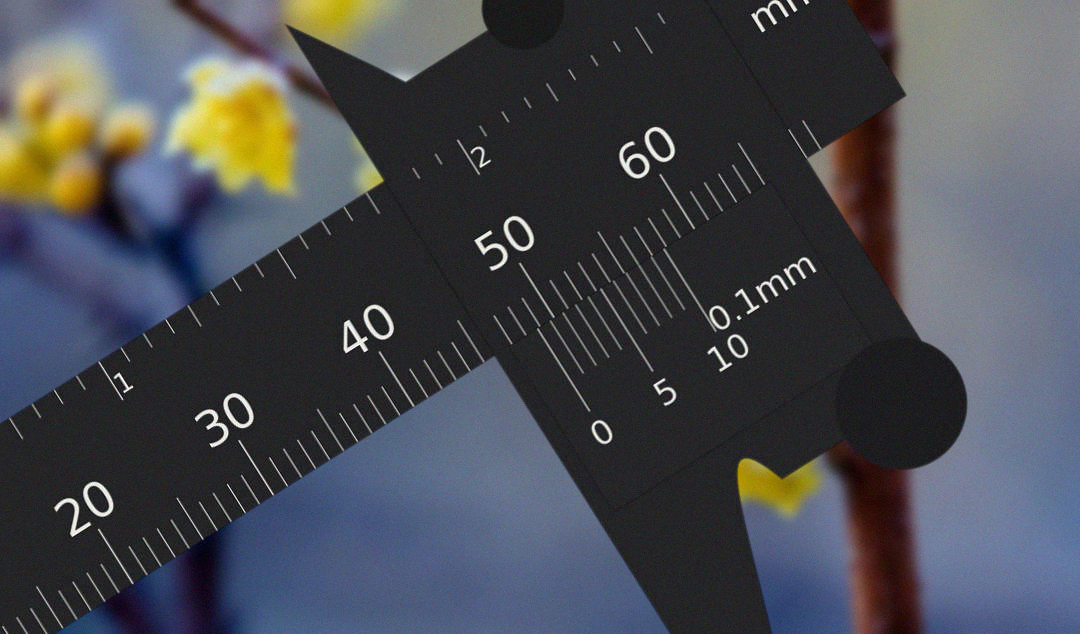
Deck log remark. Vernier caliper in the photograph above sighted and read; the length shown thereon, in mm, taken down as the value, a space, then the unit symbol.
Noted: 48.8 mm
